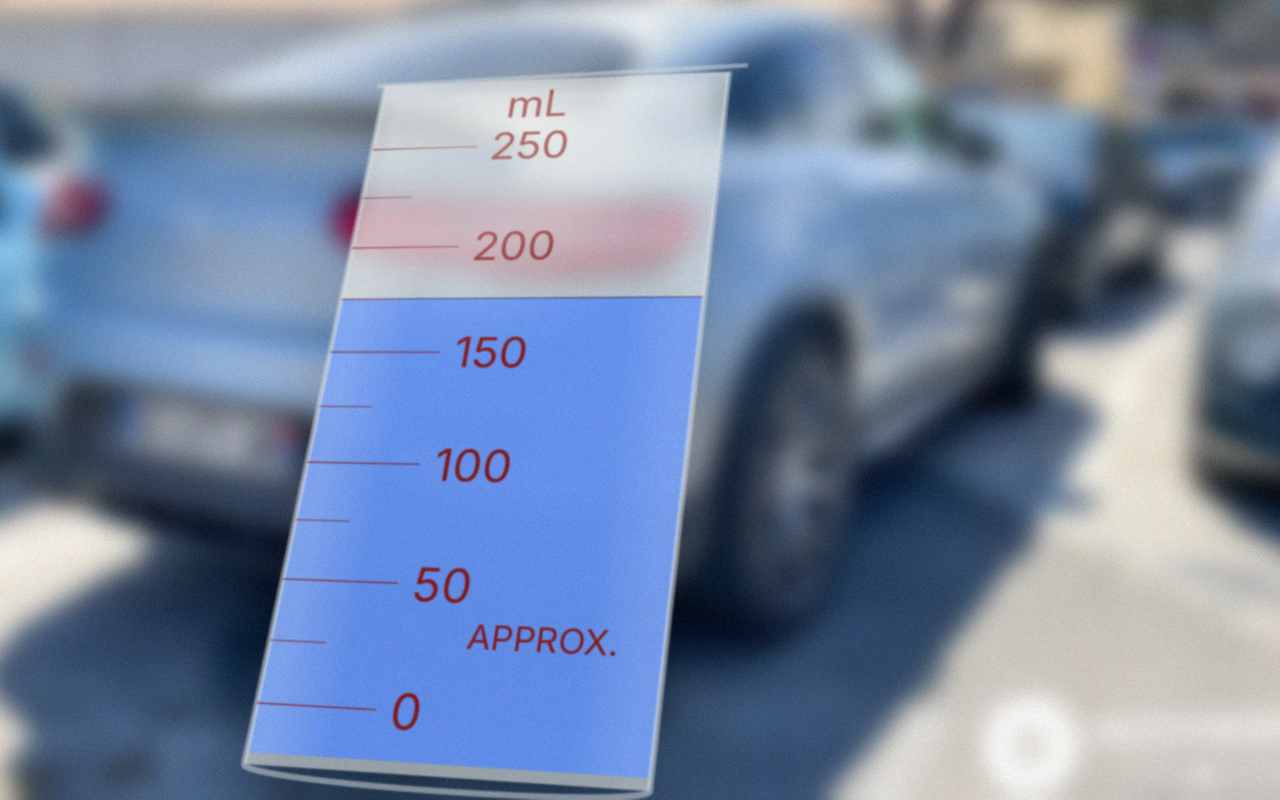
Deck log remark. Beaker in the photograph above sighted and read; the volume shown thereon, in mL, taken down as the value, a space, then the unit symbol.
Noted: 175 mL
